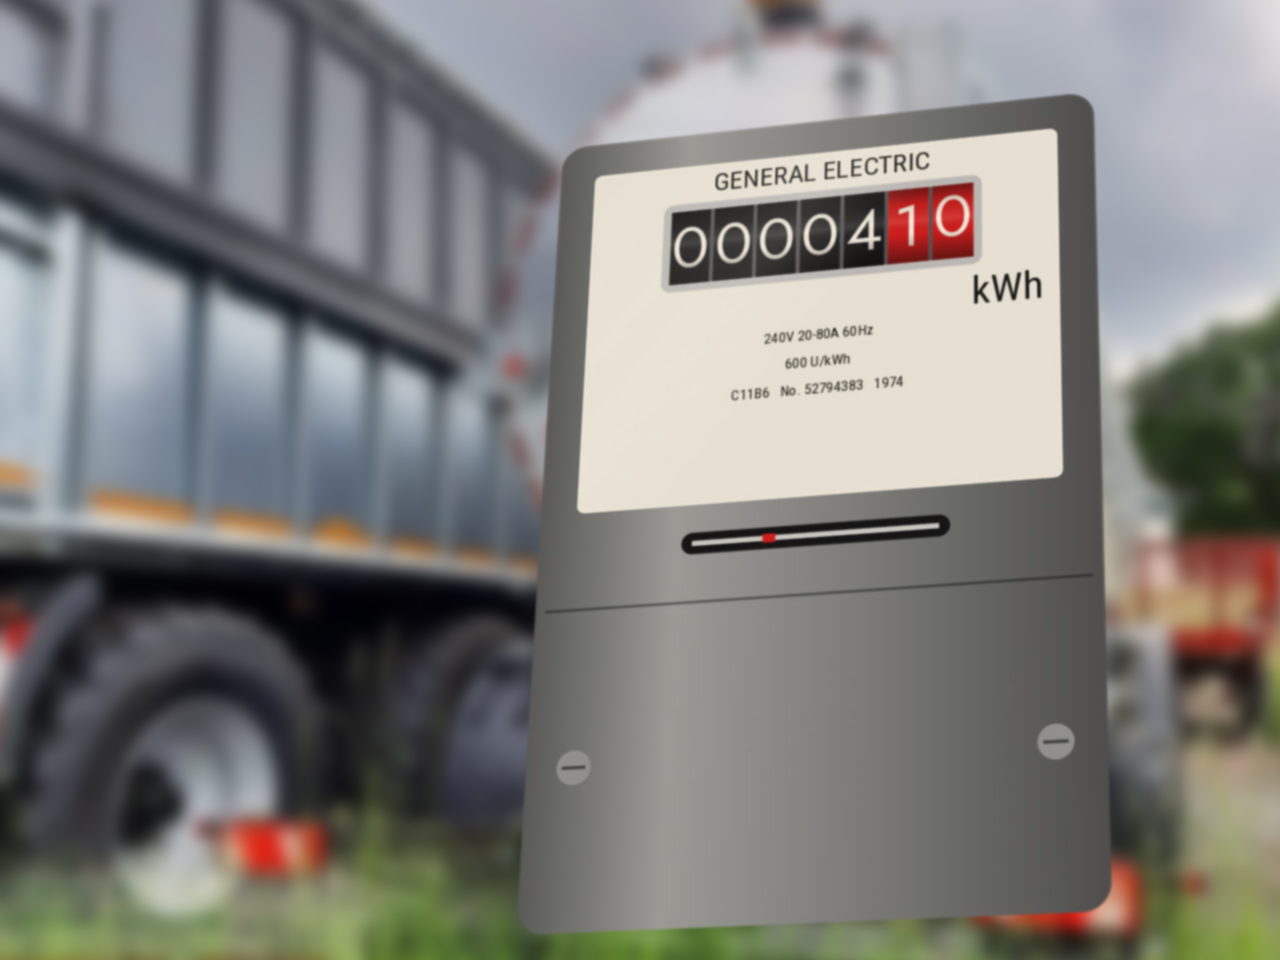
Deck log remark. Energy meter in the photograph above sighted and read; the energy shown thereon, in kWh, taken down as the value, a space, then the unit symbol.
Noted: 4.10 kWh
